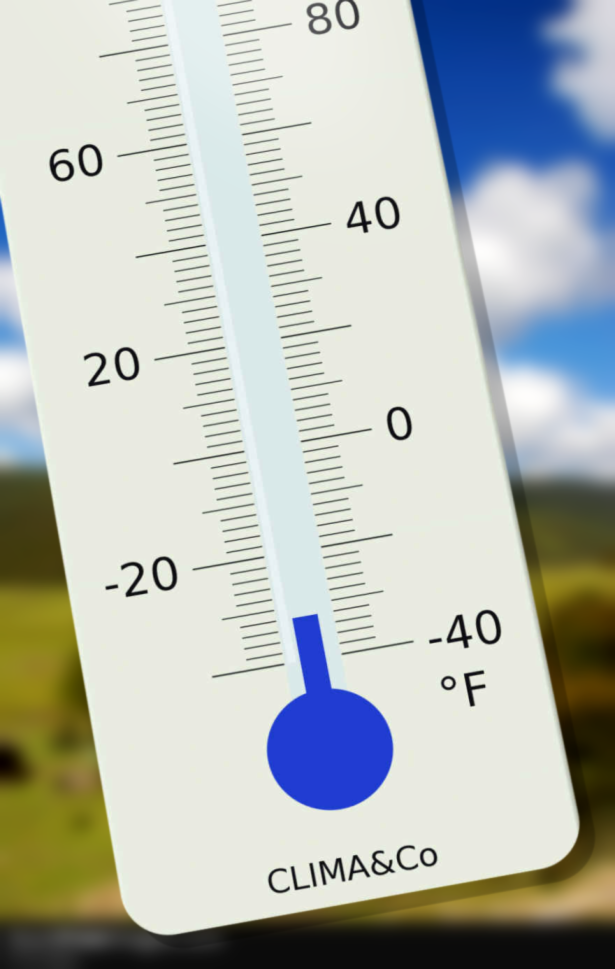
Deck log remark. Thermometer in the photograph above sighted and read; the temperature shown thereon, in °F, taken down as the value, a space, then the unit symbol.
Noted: -32 °F
